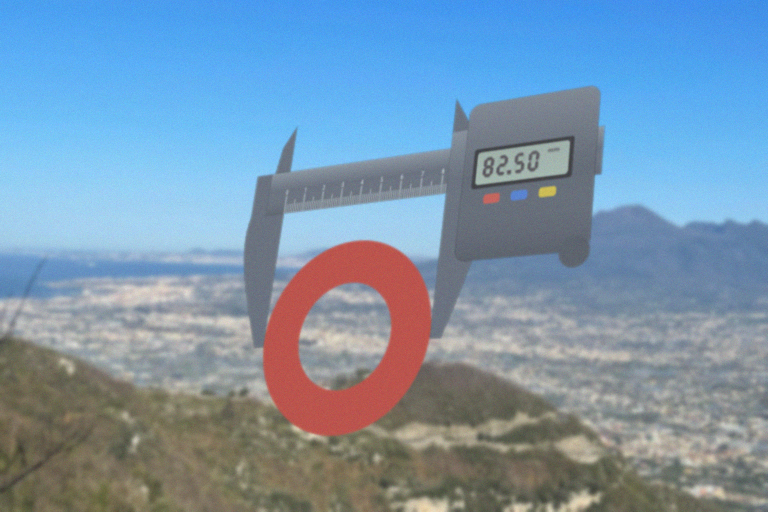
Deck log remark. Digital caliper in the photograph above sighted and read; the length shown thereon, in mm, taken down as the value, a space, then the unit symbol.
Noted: 82.50 mm
